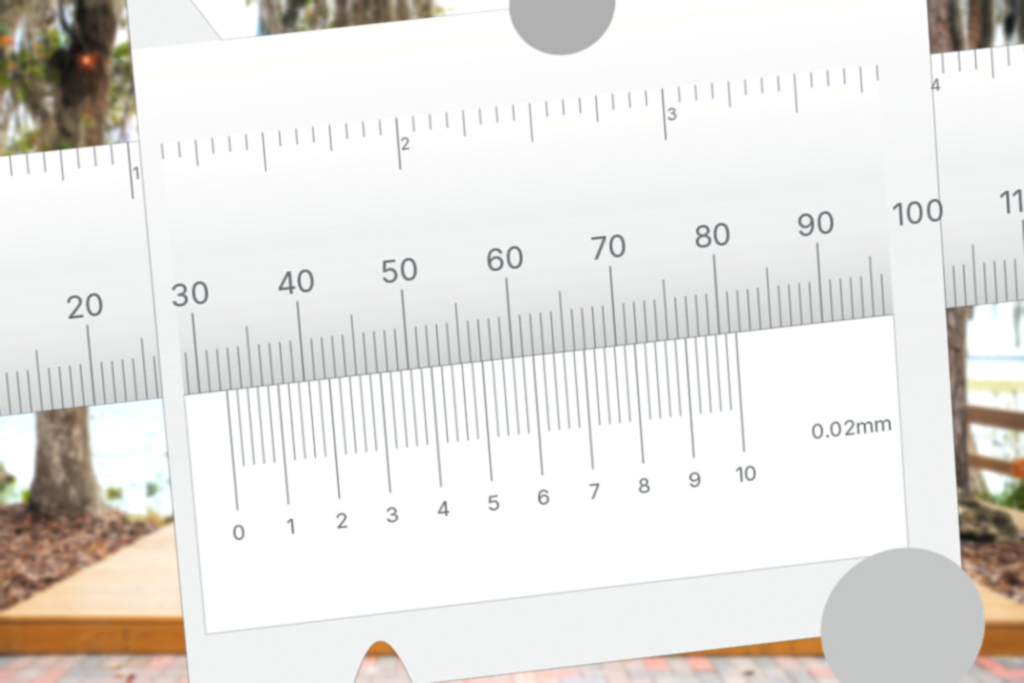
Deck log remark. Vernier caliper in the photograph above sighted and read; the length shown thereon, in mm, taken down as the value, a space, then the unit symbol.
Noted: 32.6 mm
